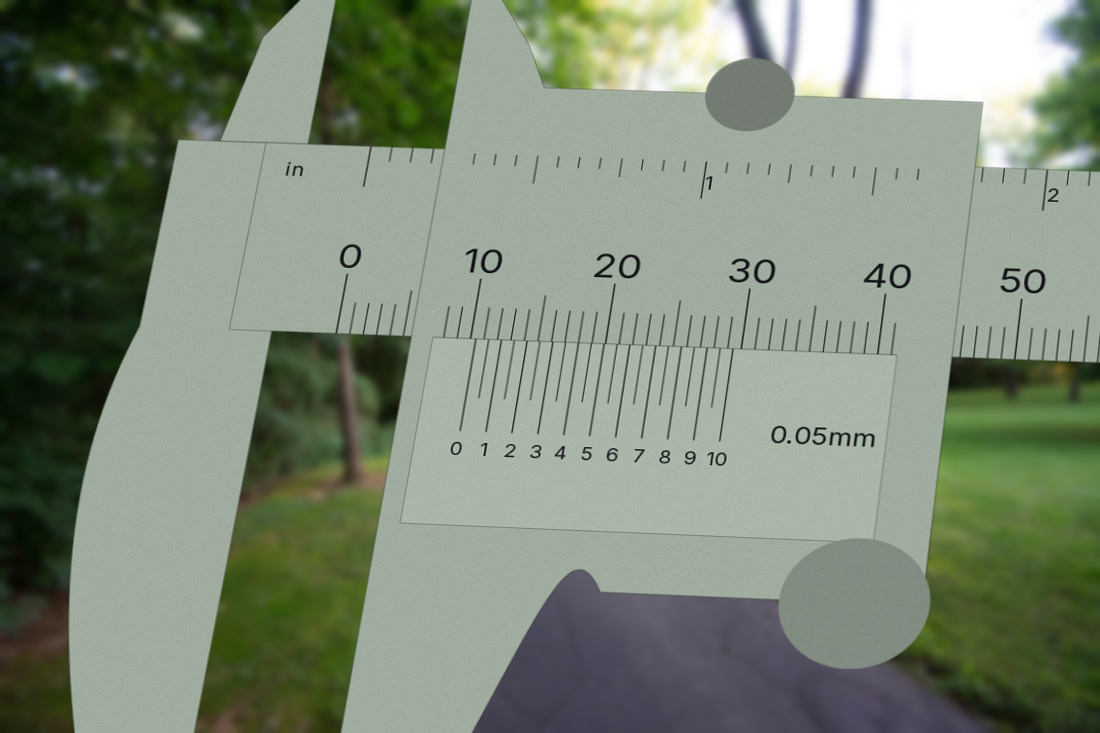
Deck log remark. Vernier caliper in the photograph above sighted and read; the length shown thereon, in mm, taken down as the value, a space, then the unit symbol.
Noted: 10.4 mm
